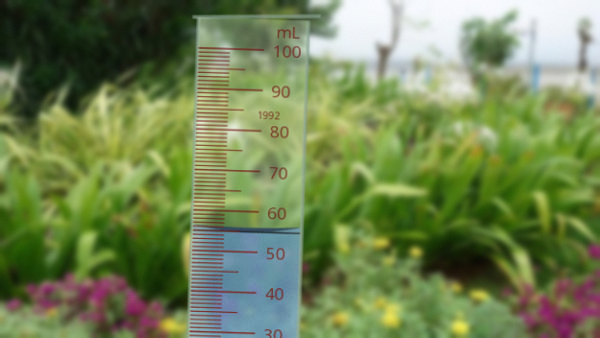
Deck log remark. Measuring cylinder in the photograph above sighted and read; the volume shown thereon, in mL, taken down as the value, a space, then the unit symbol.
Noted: 55 mL
